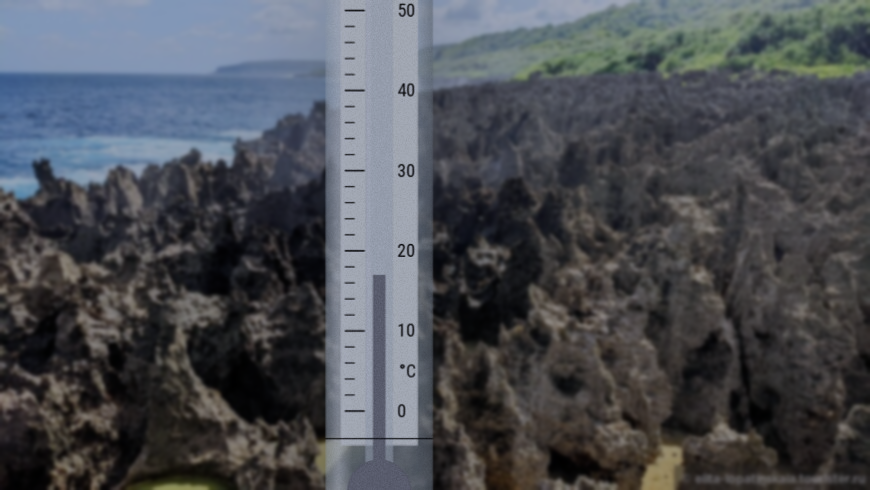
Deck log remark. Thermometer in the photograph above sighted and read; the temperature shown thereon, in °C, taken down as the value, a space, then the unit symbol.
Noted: 17 °C
